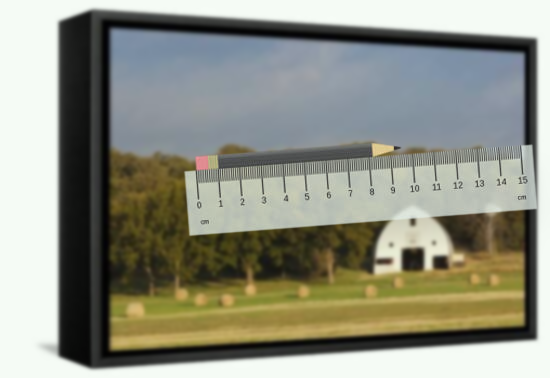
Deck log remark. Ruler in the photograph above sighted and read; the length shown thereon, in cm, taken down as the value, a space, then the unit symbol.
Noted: 9.5 cm
